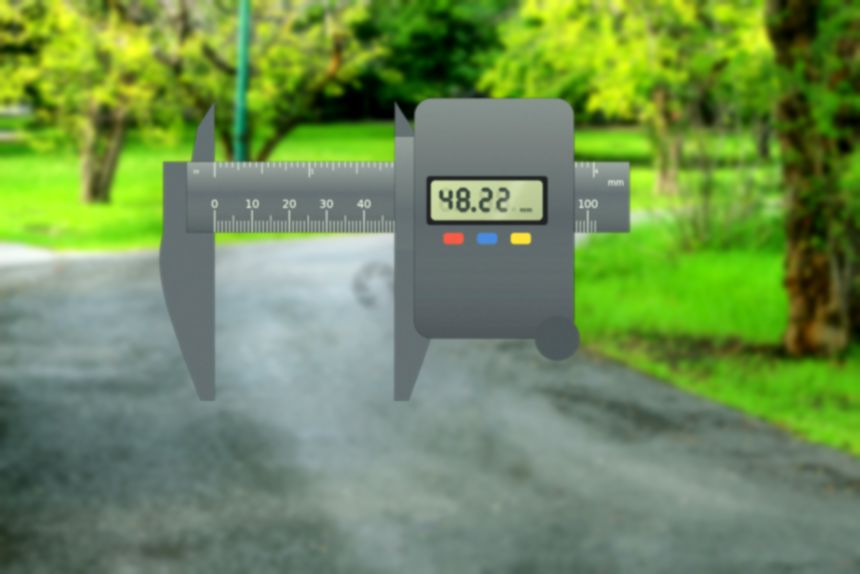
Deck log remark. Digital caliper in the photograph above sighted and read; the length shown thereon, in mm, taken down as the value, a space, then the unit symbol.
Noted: 48.22 mm
